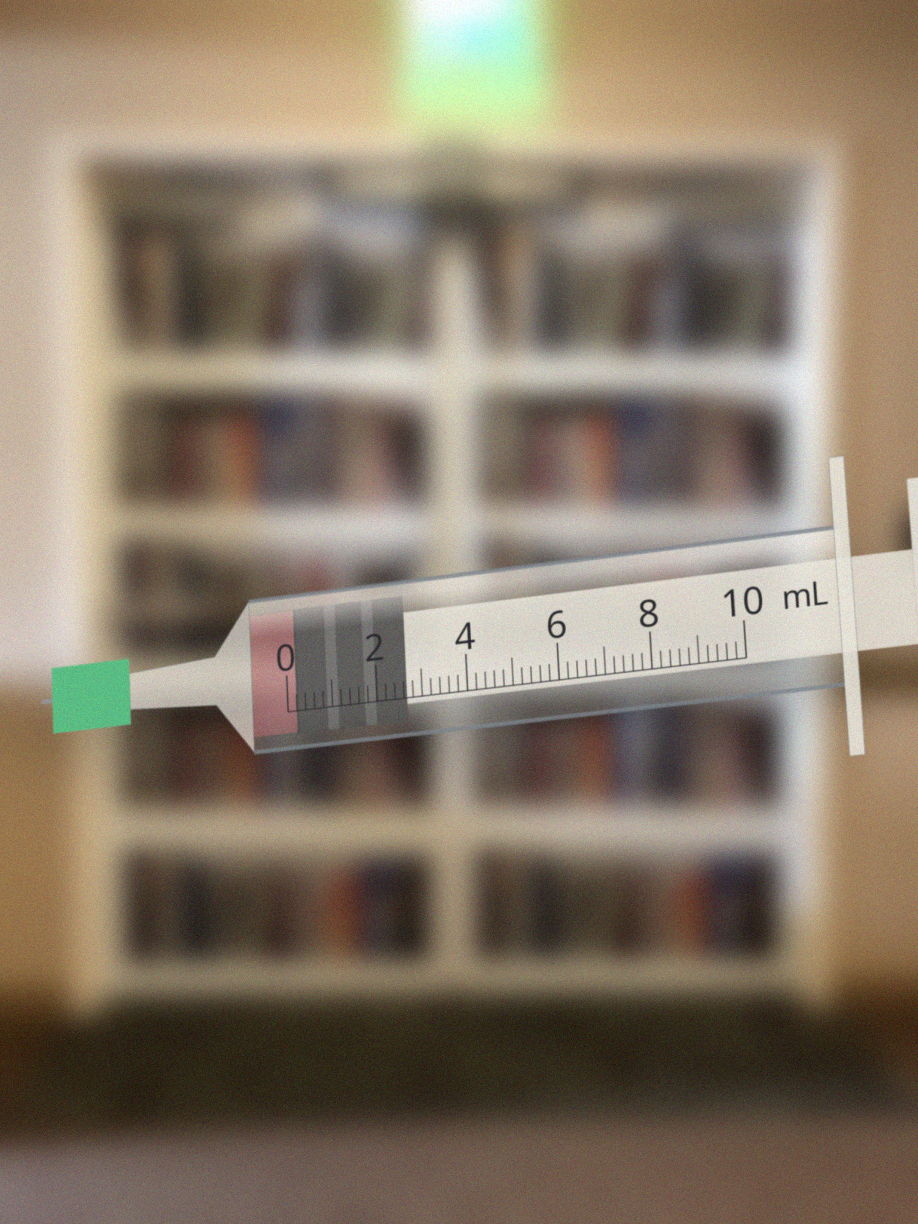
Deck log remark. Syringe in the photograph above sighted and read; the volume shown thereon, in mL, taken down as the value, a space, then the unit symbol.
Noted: 0.2 mL
